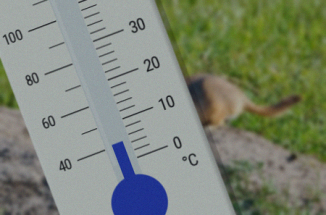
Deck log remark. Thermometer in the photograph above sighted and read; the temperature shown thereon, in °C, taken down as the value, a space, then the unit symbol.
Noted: 5 °C
